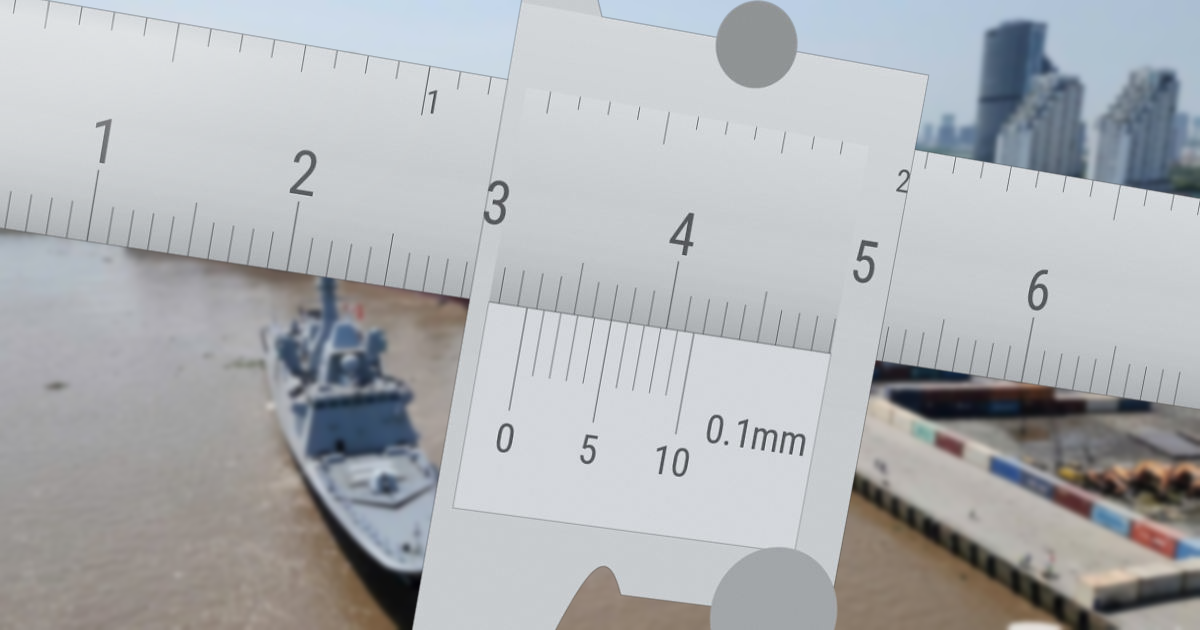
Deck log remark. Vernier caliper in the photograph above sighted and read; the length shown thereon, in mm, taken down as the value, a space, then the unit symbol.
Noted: 32.5 mm
